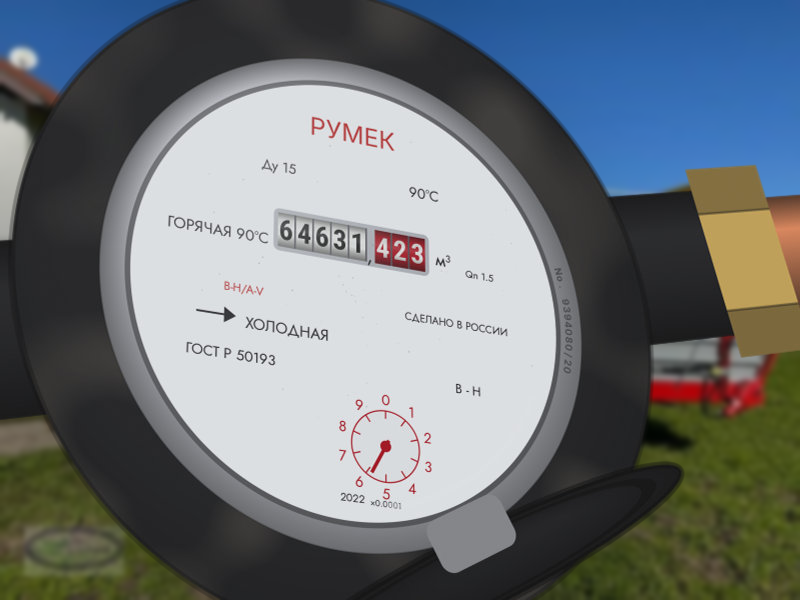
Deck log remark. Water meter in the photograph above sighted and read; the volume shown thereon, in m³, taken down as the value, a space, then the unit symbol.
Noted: 64631.4235 m³
